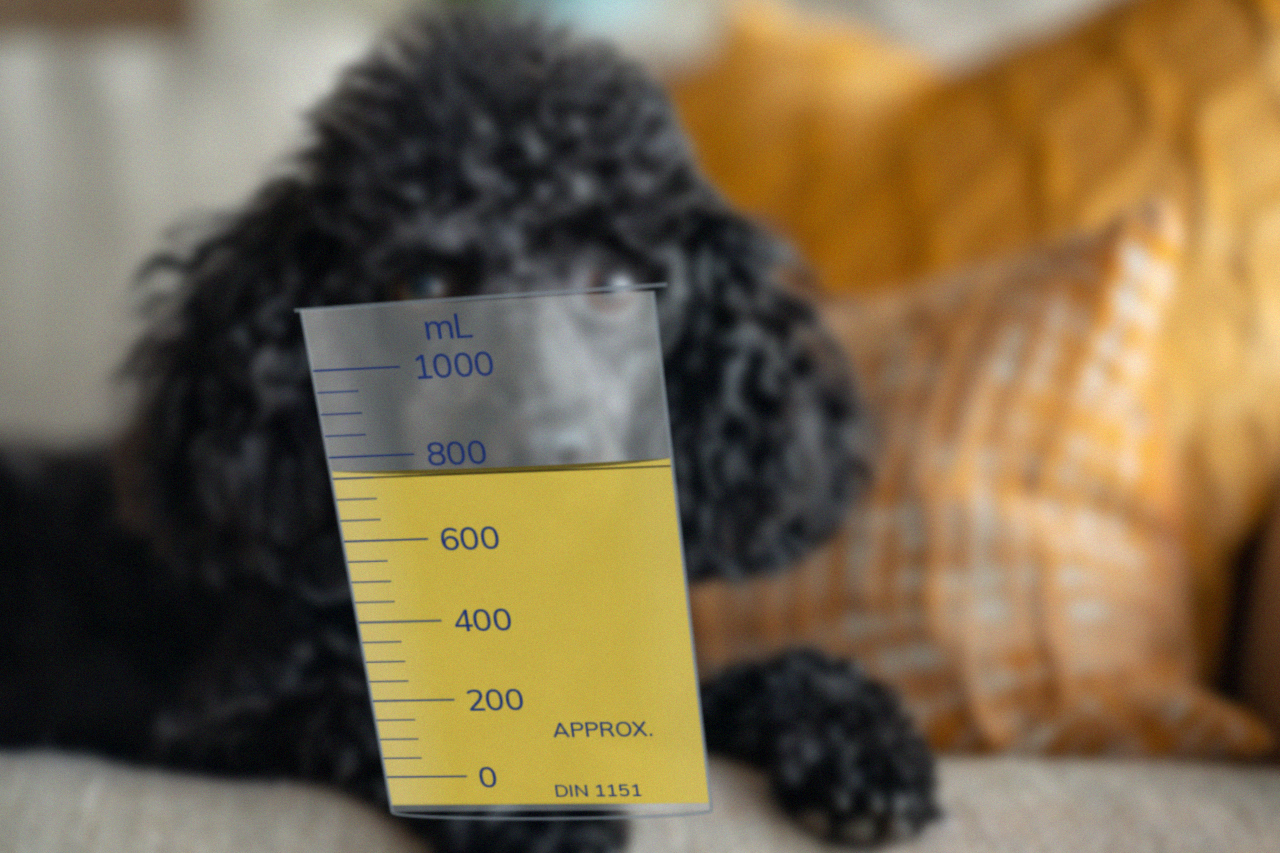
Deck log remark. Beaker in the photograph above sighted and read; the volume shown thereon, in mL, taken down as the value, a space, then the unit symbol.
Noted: 750 mL
